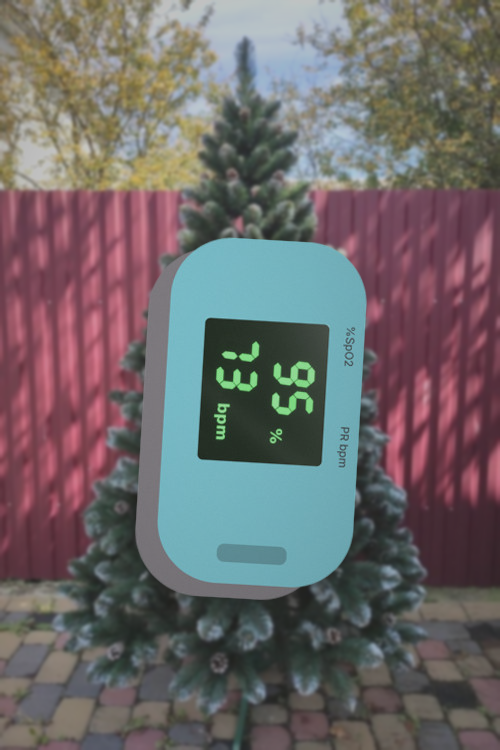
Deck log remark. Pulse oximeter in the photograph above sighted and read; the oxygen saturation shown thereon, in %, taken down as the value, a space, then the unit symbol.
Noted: 95 %
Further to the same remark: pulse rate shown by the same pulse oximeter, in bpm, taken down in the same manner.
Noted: 73 bpm
